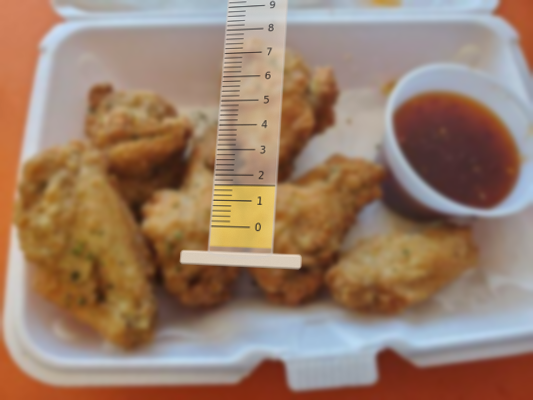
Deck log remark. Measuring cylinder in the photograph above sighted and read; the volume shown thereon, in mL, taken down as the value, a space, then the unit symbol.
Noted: 1.6 mL
